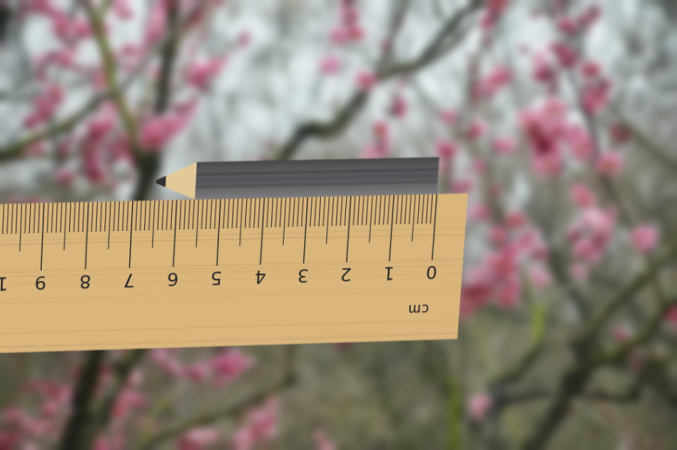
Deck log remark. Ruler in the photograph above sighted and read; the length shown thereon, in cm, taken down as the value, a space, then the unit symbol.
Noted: 6.5 cm
